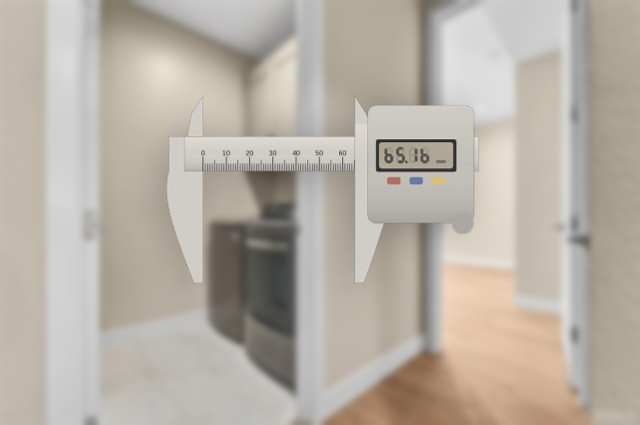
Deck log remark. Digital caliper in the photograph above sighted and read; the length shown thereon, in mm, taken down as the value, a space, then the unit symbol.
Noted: 65.16 mm
